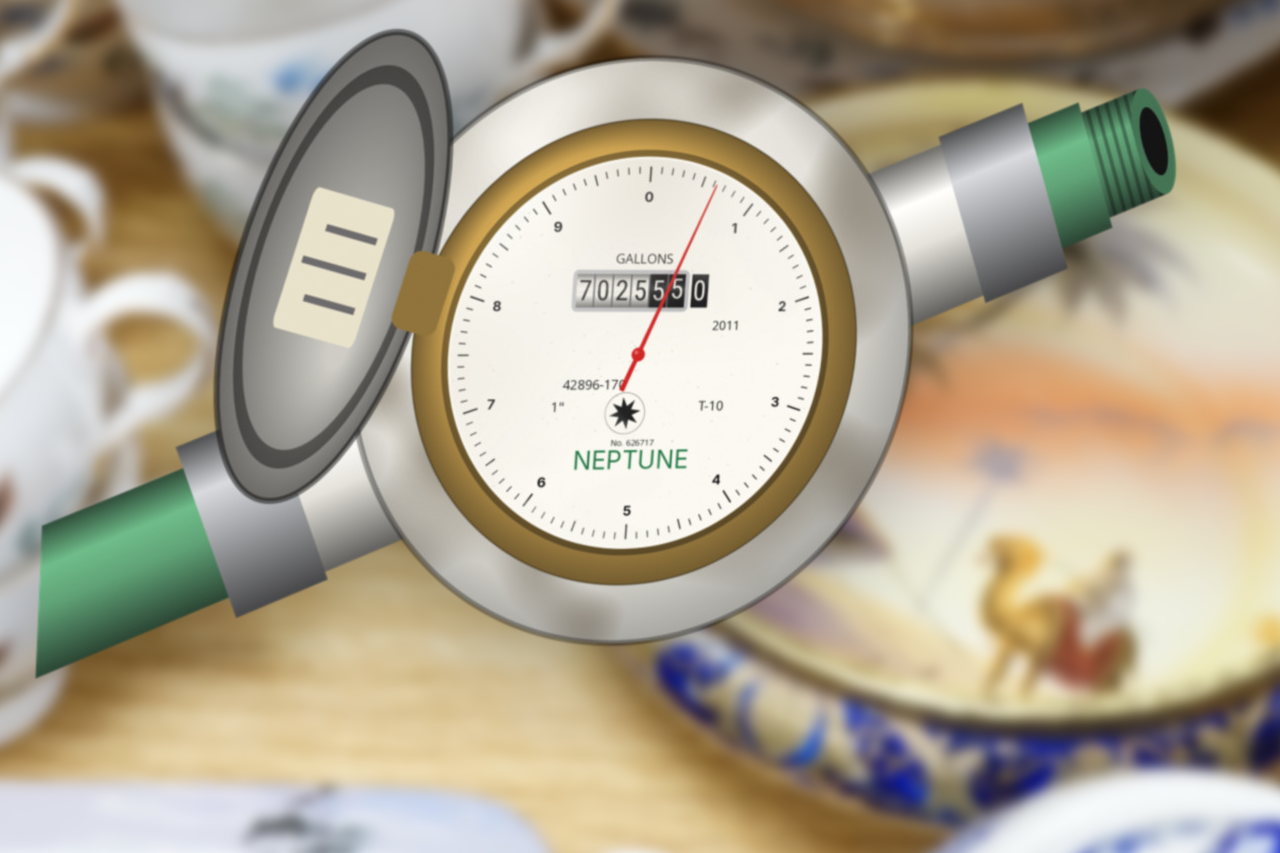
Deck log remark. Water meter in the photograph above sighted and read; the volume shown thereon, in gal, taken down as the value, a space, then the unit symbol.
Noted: 7025550.6 gal
